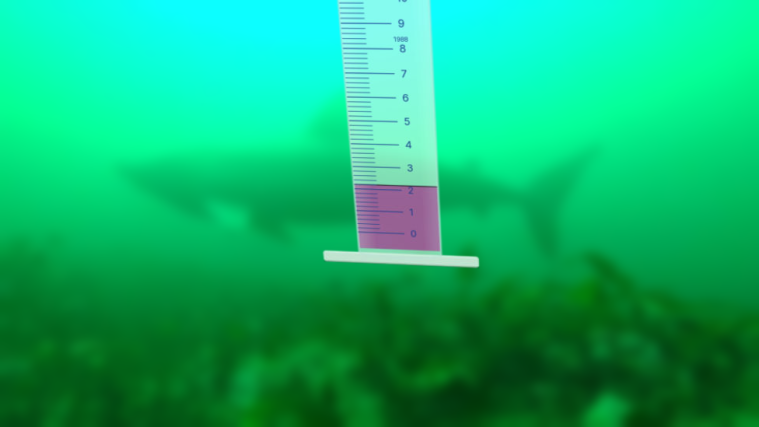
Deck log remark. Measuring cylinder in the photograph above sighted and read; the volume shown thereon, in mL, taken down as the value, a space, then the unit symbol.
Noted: 2.2 mL
